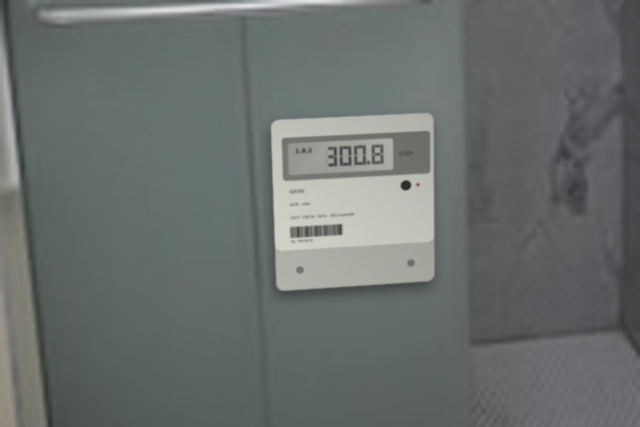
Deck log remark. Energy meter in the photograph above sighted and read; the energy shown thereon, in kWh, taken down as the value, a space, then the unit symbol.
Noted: 300.8 kWh
